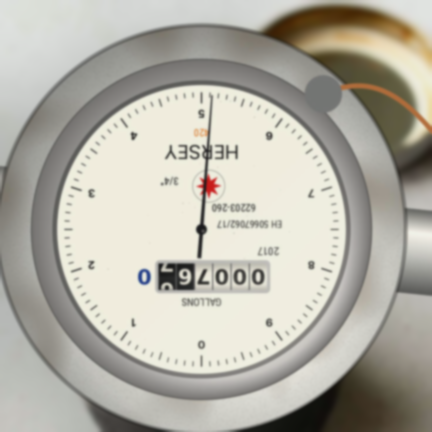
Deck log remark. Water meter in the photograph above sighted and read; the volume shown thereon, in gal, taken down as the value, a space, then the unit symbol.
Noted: 7665.1 gal
